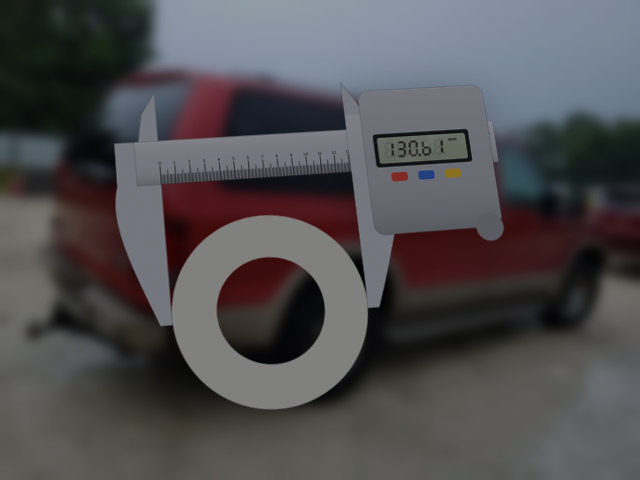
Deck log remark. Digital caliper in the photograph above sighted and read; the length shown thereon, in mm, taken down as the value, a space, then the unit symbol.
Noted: 130.61 mm
